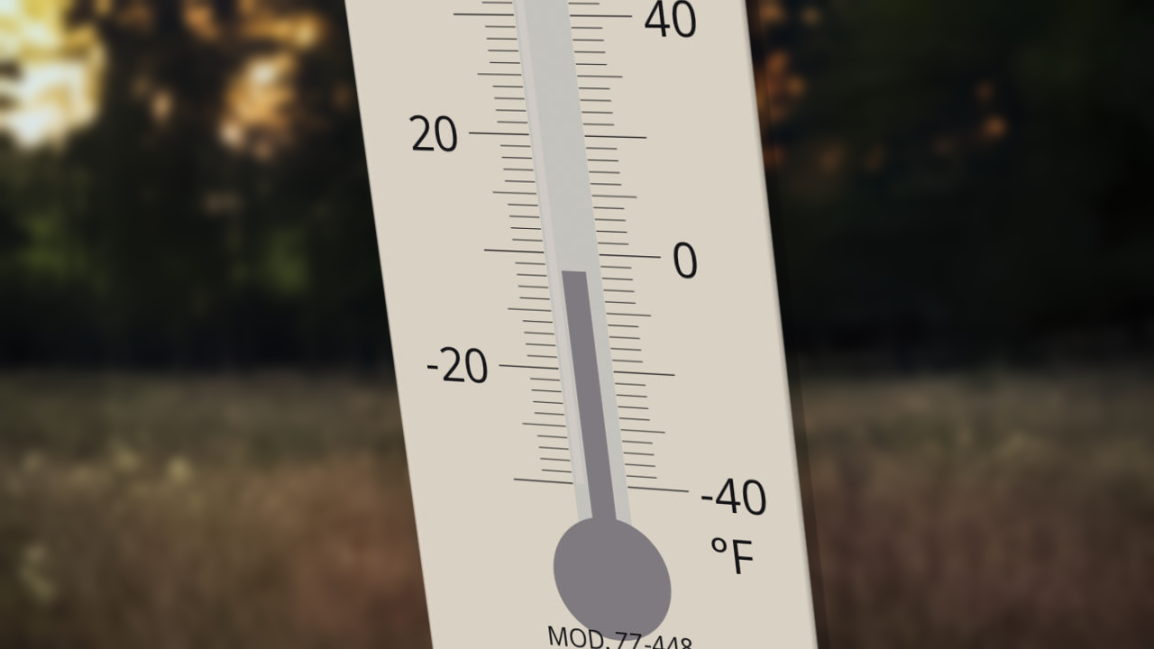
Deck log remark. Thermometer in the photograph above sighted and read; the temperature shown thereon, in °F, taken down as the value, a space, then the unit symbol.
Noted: -3 °F
